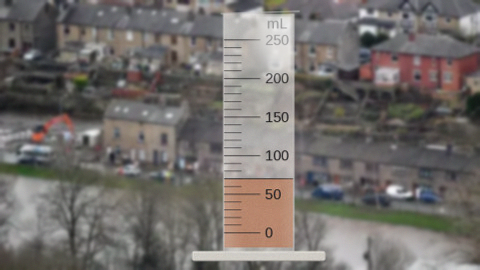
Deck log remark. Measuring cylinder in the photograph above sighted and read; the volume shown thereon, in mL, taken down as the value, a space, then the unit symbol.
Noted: 70 mL
